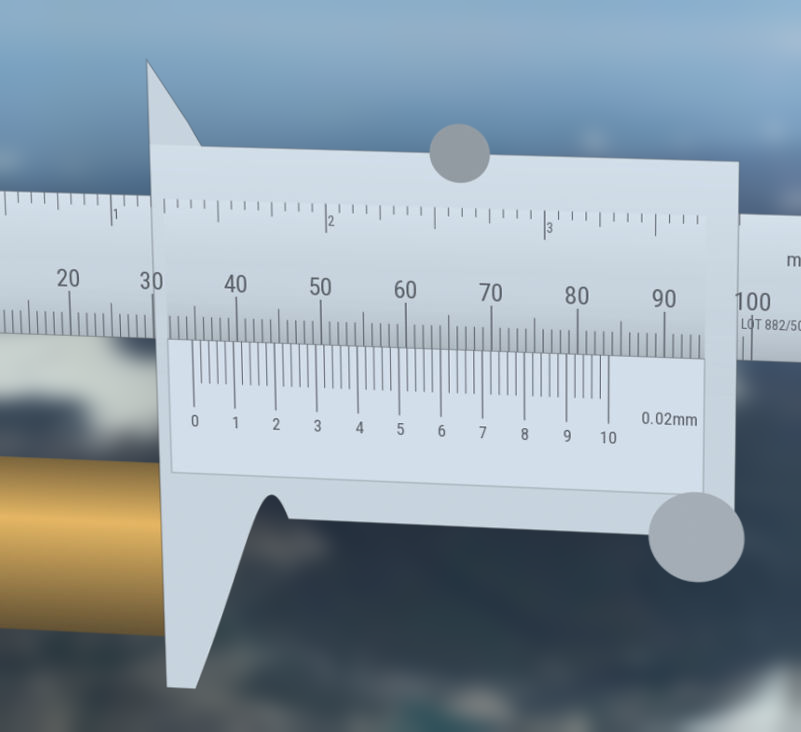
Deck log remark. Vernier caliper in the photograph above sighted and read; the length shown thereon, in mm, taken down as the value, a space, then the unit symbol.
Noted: 34.6 mm
